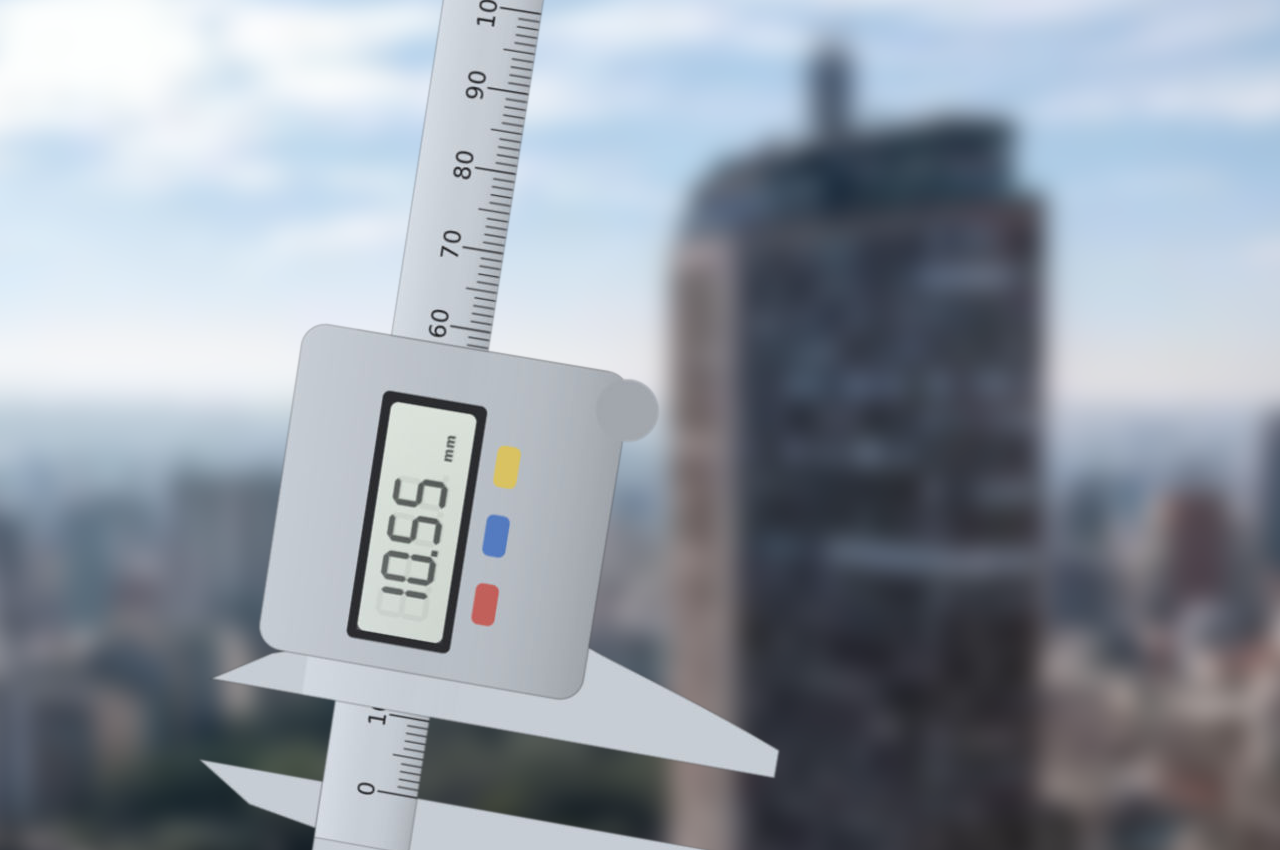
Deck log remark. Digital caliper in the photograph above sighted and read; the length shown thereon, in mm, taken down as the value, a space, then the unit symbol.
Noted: 10.55 mm
